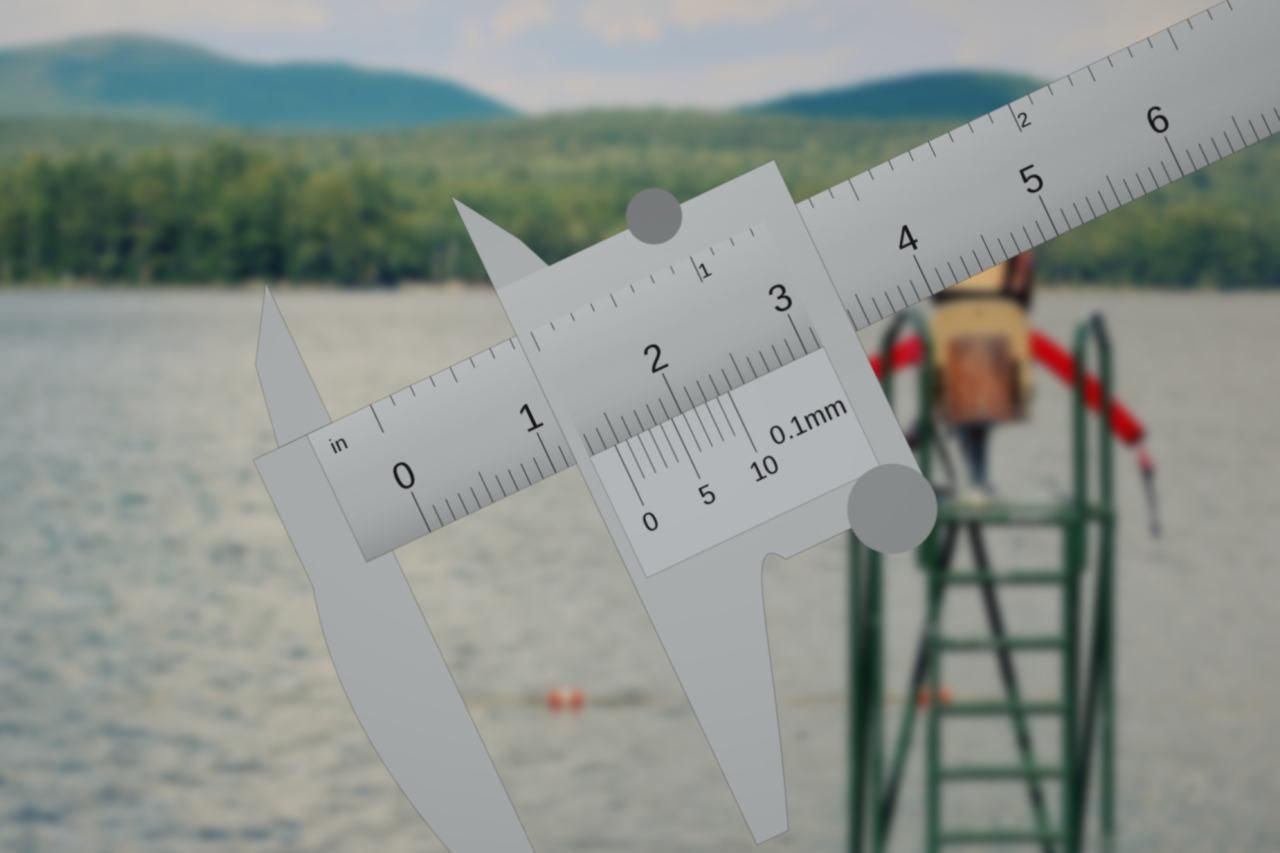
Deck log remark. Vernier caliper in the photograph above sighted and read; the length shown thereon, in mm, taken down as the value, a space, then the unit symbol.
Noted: 14.7 mm
